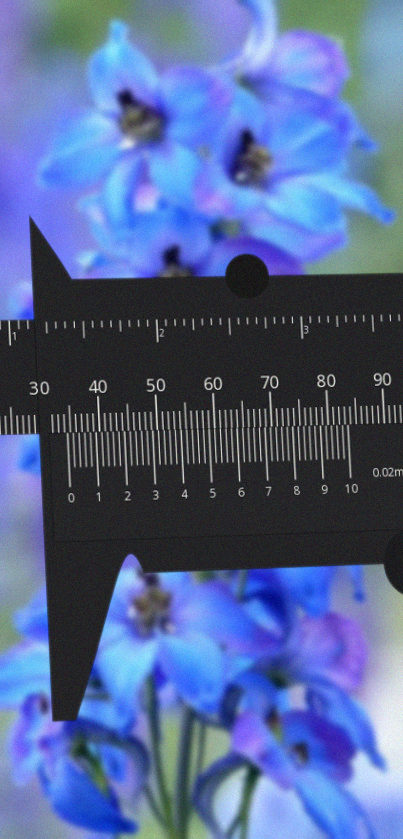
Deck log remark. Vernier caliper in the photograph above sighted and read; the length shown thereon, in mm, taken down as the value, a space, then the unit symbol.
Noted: 34.5 mm
